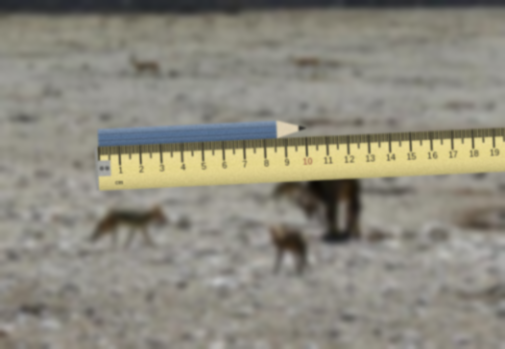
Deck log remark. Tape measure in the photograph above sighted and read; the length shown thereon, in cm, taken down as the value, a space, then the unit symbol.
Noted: 10 cm
